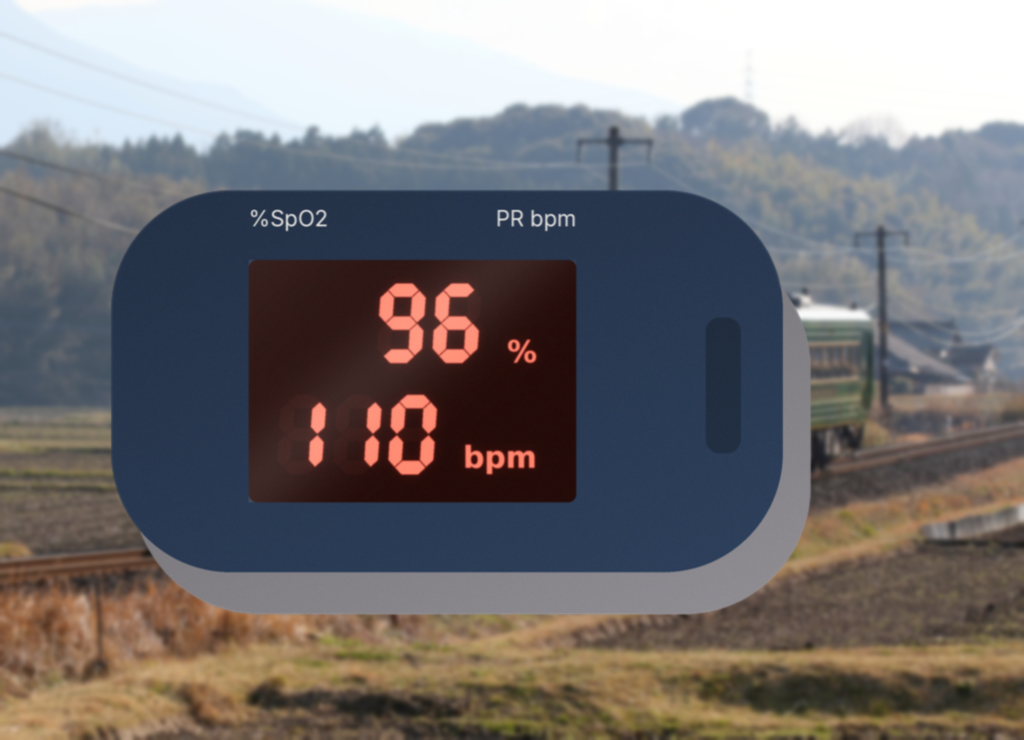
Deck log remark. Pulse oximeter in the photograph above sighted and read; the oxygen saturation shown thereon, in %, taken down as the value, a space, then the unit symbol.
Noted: 96 %
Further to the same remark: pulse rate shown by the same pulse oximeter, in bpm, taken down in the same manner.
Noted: 110 bpm
